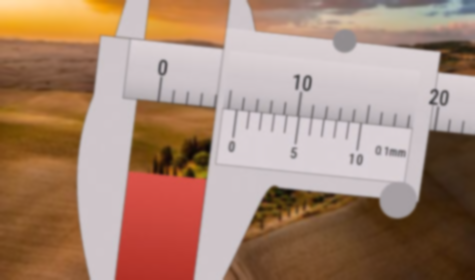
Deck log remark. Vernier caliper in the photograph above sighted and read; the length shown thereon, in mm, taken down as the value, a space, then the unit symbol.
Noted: 5.6 mm
